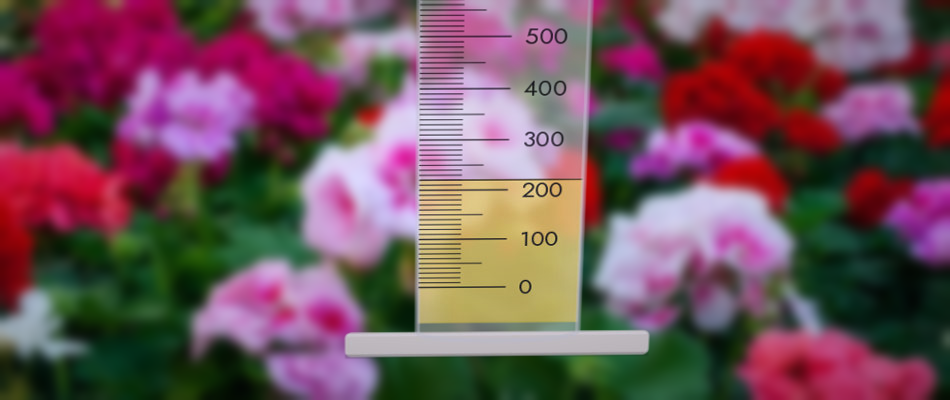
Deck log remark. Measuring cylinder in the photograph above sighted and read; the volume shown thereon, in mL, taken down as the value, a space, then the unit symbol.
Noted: 220 mL
